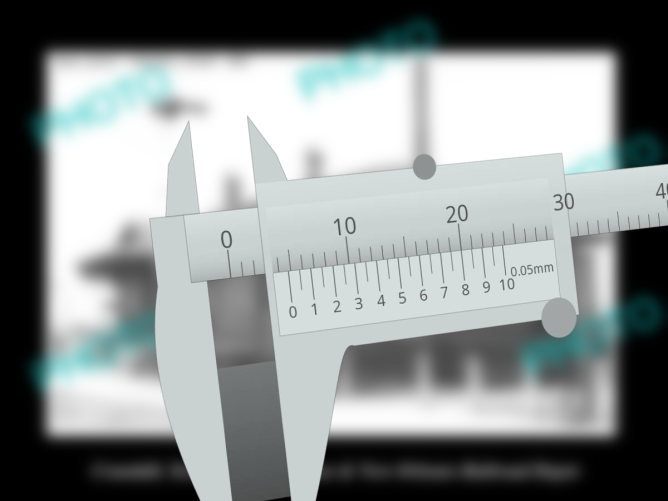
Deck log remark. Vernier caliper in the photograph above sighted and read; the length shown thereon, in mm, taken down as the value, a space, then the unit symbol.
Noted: 4.8 mm
